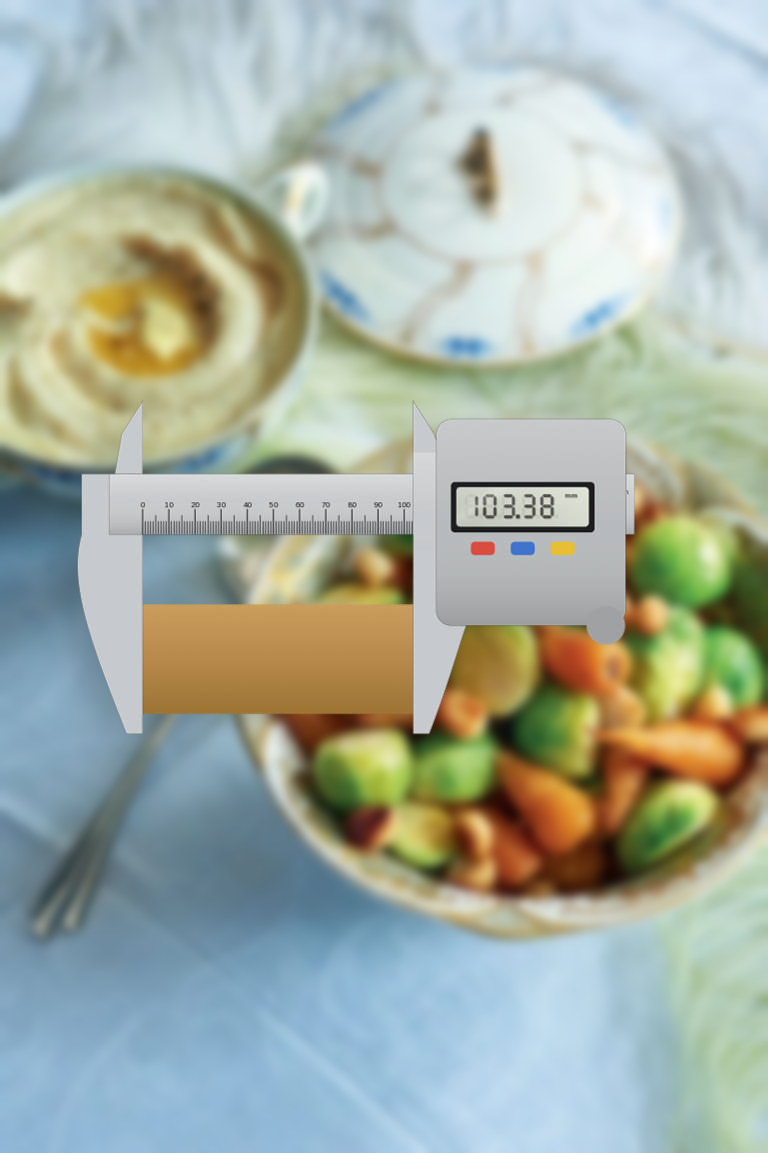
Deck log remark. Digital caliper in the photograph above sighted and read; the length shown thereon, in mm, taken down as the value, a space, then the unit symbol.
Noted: 103.38 mm
